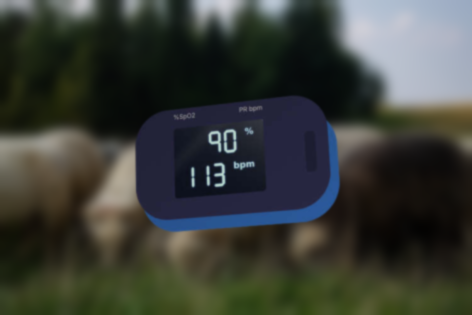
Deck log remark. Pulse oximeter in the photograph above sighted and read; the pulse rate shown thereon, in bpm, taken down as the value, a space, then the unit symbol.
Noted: 113 bpm
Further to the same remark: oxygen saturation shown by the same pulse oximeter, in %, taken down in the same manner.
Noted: 90 %
